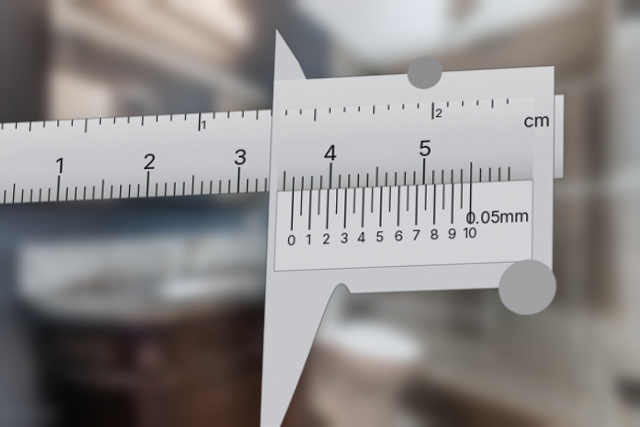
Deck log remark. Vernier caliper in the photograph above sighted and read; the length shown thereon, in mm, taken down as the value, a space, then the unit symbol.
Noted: 36.0 mm
